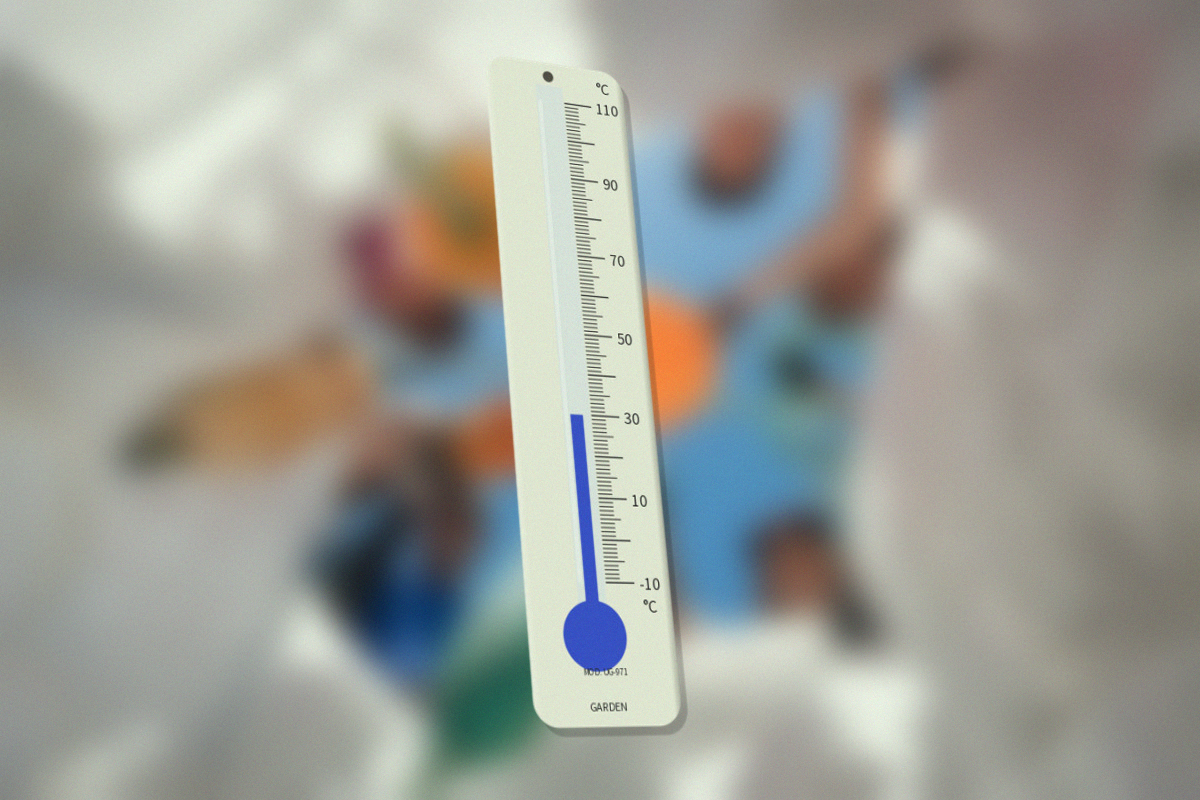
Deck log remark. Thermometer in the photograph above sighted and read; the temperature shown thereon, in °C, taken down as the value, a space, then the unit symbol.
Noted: 30 °C
